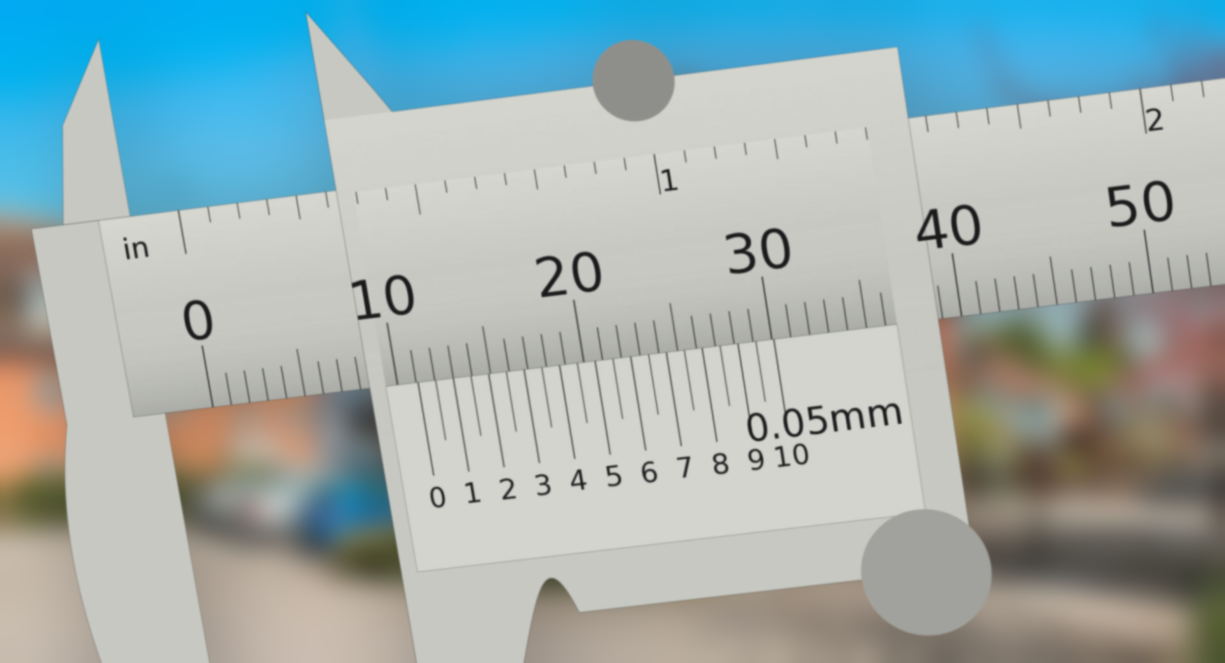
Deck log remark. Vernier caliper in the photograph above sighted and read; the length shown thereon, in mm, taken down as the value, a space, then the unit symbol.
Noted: 11.1 mm
